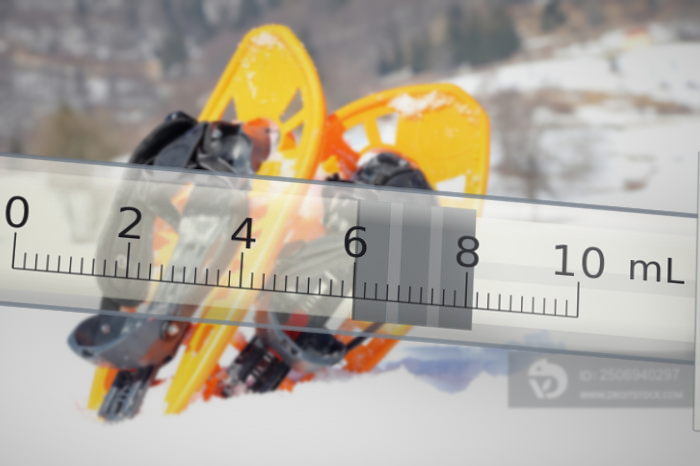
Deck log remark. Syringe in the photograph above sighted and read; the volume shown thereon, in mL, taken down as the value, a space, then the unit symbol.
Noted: 6 mL
